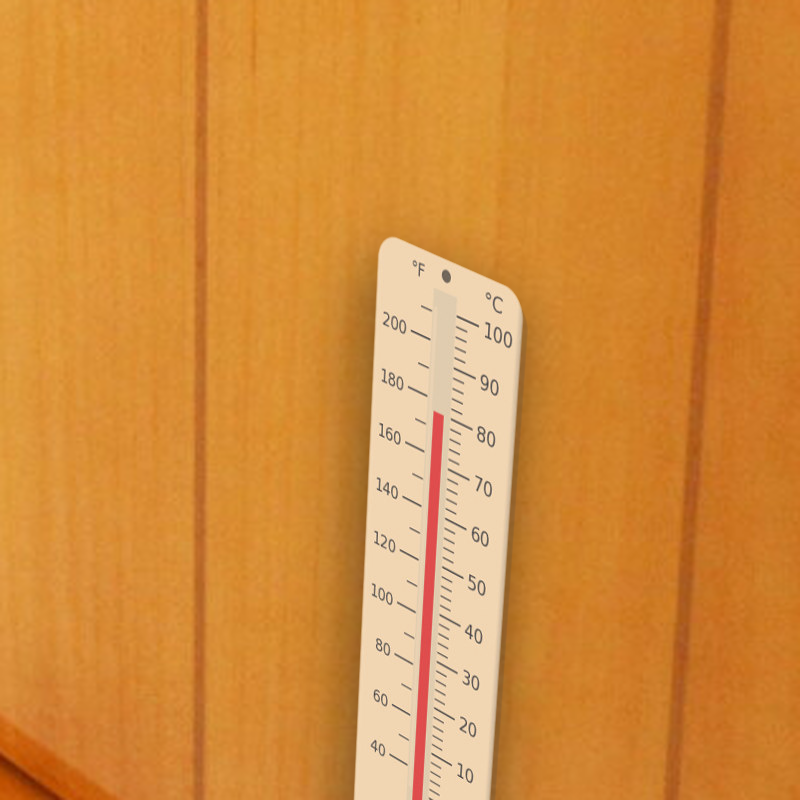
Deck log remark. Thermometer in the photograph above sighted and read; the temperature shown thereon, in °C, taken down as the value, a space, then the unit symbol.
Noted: 80 °C
